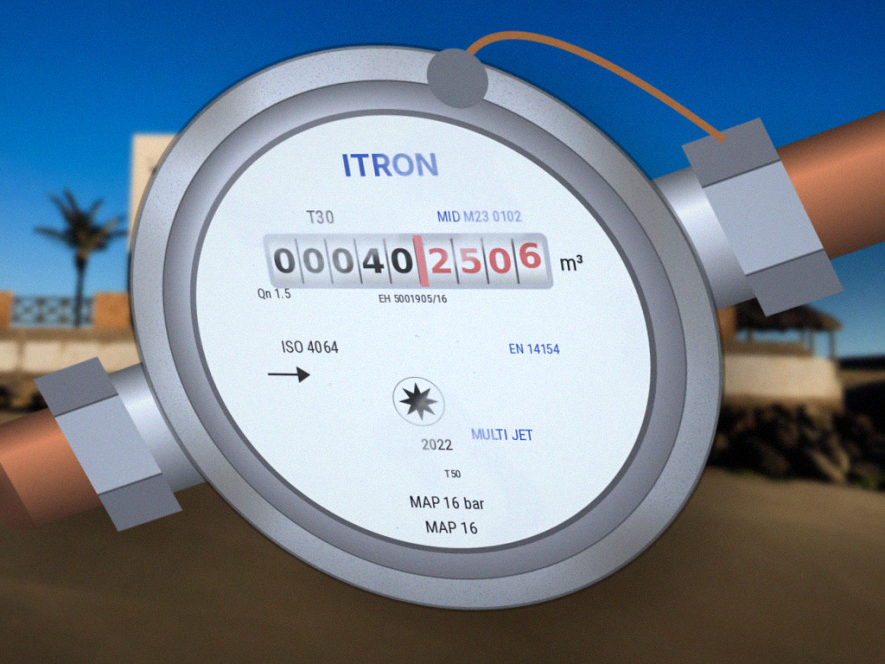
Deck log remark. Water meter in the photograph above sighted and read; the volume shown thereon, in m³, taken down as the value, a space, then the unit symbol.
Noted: 40.2506 m³
